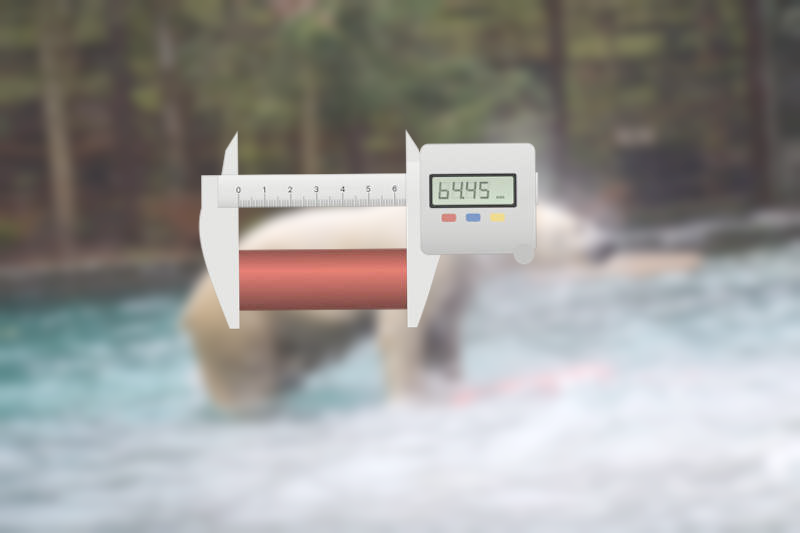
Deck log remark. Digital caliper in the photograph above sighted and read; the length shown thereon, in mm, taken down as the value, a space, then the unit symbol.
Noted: 64.45 mm
